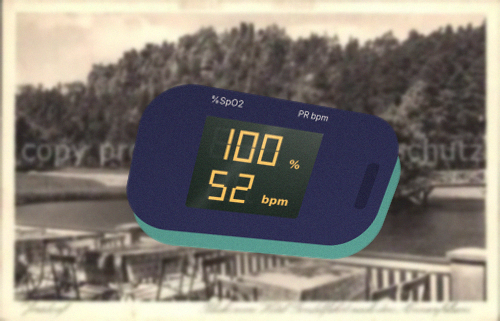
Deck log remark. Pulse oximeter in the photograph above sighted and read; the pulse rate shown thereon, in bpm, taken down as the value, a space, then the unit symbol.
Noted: 52 bpm
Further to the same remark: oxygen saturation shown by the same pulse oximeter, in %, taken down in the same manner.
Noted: 100 %
